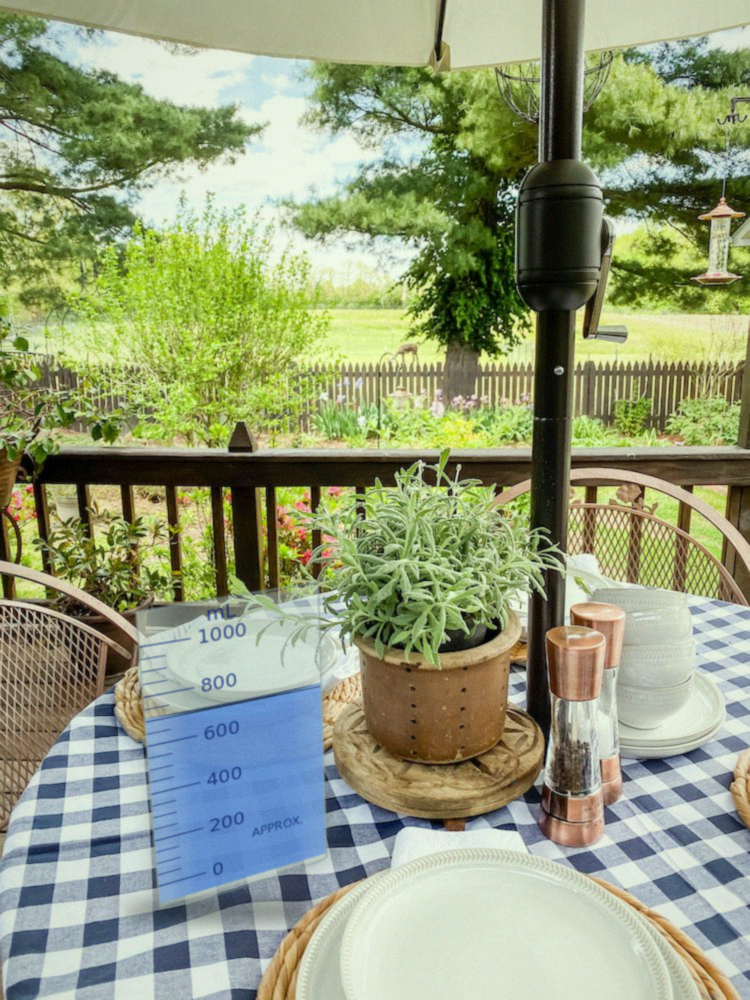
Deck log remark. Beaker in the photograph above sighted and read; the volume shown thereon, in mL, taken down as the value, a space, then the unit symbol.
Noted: 700 mL
